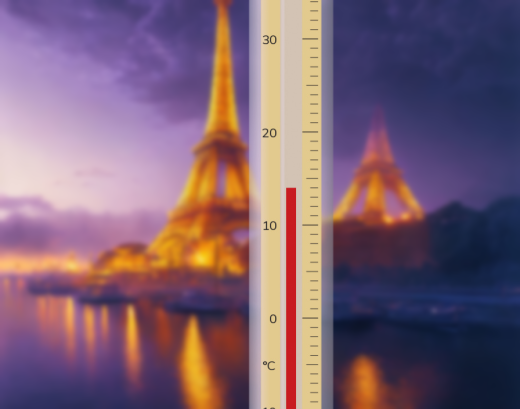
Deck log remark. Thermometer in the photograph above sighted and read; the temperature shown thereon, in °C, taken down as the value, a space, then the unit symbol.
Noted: 14 °C
